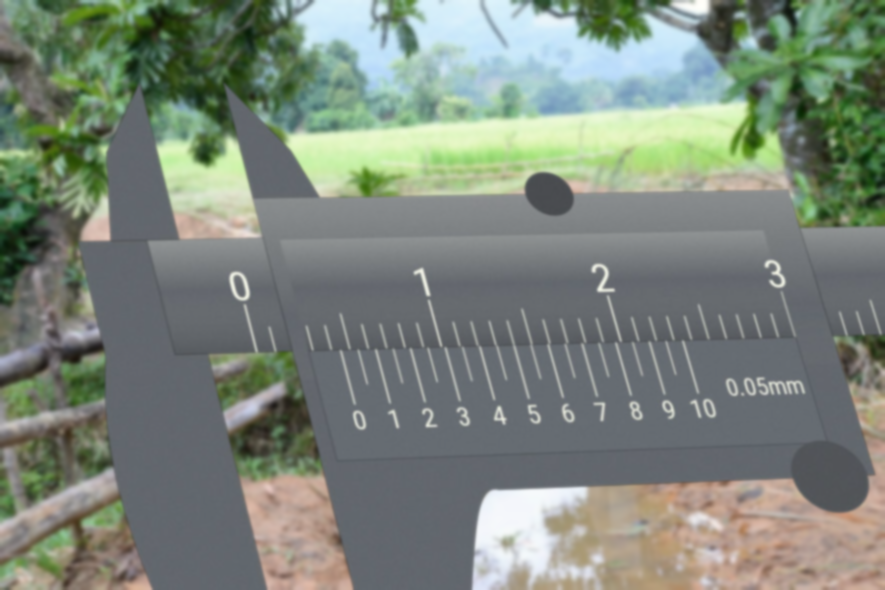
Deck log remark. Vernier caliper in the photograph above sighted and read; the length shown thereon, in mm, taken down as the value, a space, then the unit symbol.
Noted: 4.5 mm
